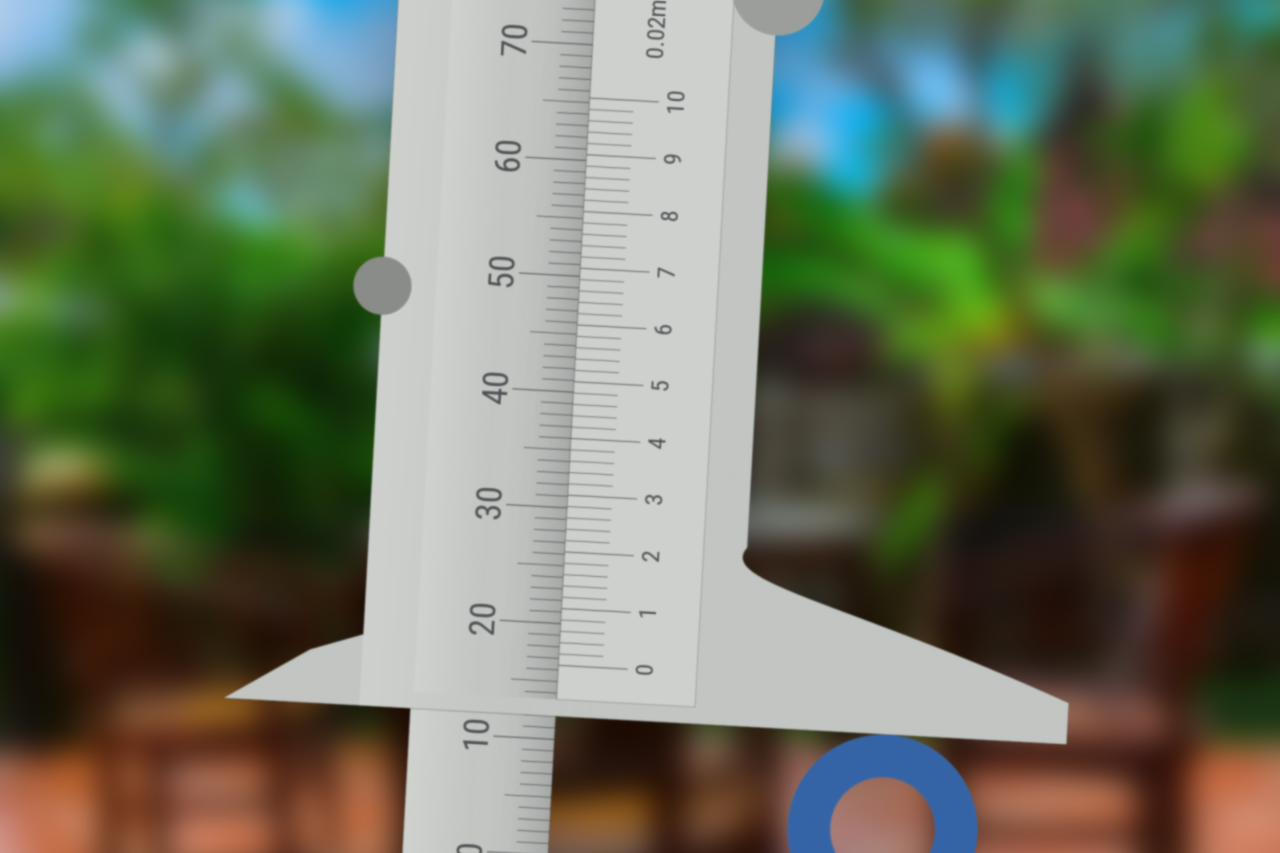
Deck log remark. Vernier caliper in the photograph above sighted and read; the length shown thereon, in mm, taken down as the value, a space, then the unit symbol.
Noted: 16.4 mm
